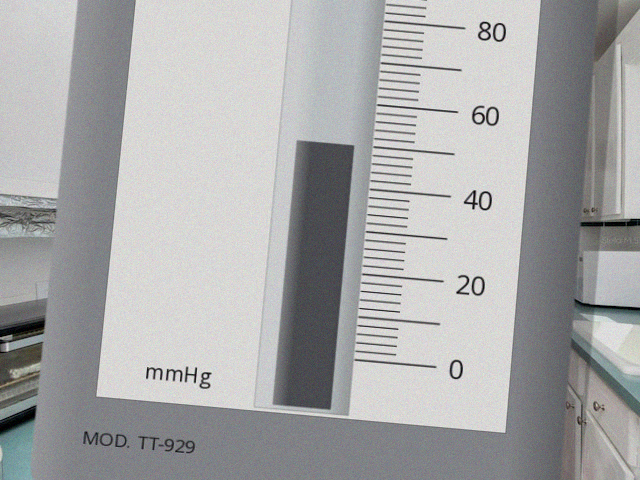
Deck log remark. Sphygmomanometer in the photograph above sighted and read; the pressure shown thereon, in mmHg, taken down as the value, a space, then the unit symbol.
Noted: 50 mmHg
